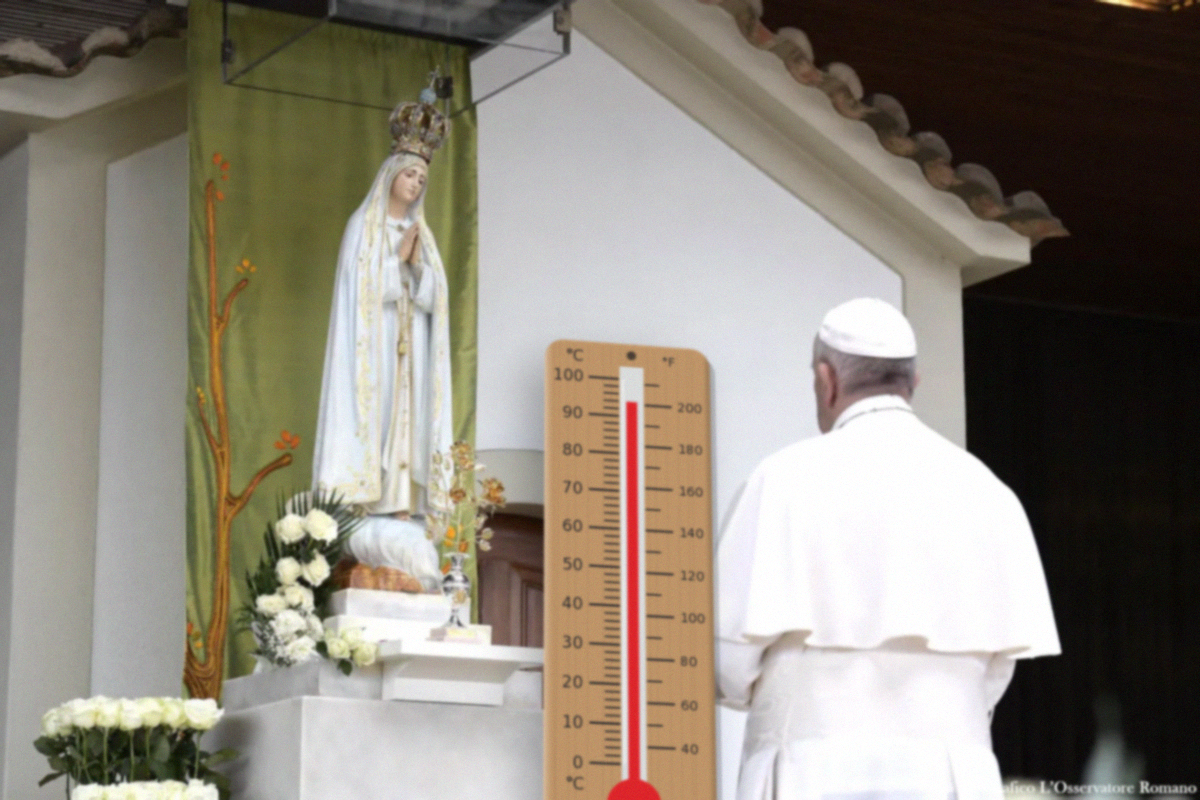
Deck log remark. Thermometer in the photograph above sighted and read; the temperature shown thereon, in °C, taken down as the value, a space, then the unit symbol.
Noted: 94 °C
